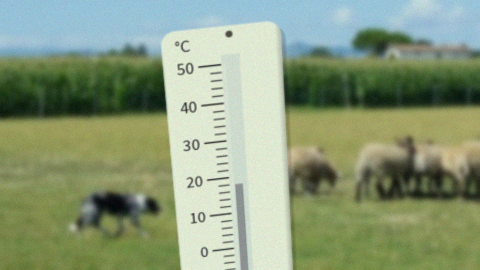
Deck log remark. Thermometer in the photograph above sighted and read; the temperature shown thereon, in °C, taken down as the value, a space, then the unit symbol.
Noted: 18 °C
